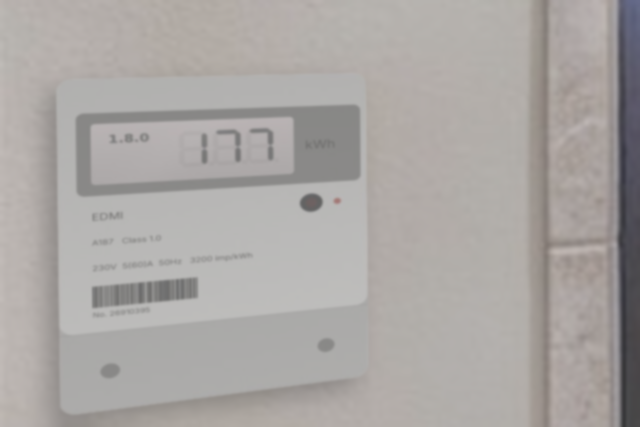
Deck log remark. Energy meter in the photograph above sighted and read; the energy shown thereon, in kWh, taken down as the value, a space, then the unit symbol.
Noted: 177 kWh
